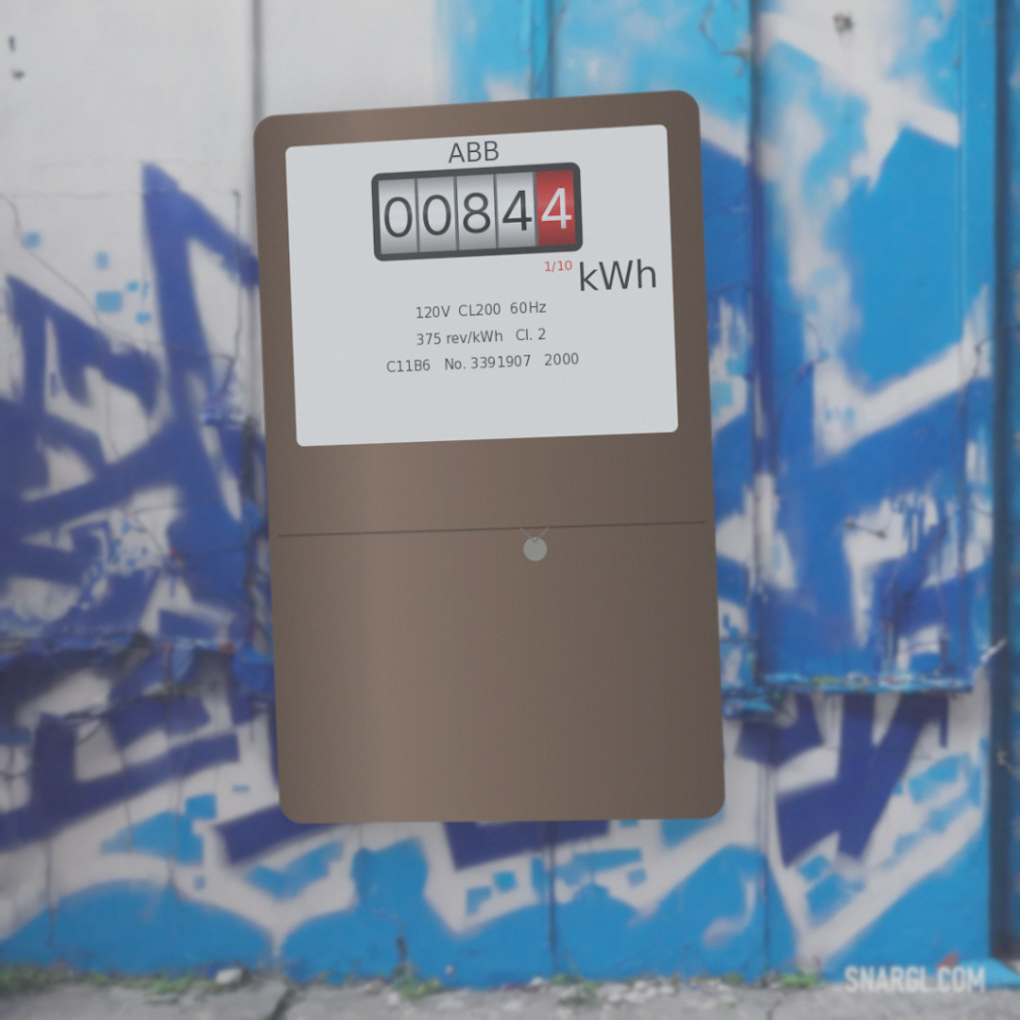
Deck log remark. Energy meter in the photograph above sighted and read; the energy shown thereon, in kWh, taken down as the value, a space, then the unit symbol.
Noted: 84.4 kWh
